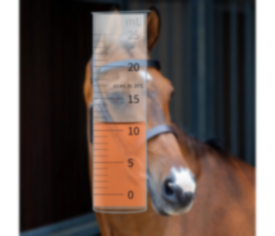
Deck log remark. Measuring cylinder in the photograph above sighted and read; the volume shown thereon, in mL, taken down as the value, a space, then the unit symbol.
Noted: 11 mL
